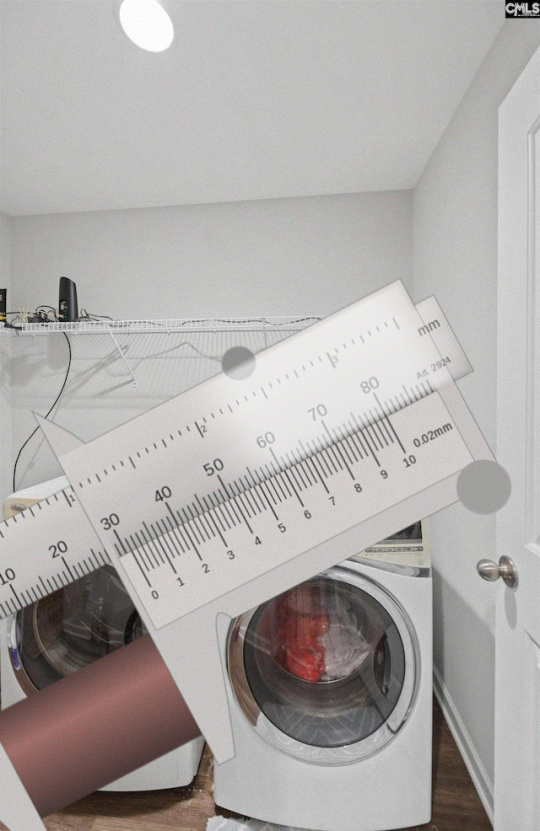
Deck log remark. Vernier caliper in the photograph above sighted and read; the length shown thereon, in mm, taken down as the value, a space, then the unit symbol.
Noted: 31.0 mm
